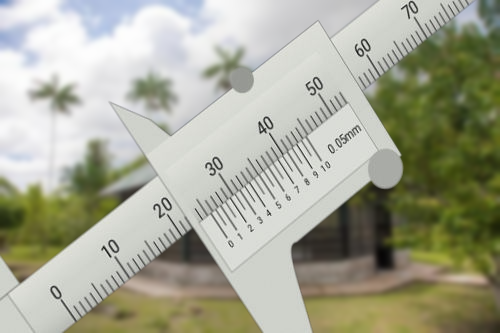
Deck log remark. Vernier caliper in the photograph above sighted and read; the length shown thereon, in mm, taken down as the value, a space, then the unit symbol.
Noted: 25.6 mm
